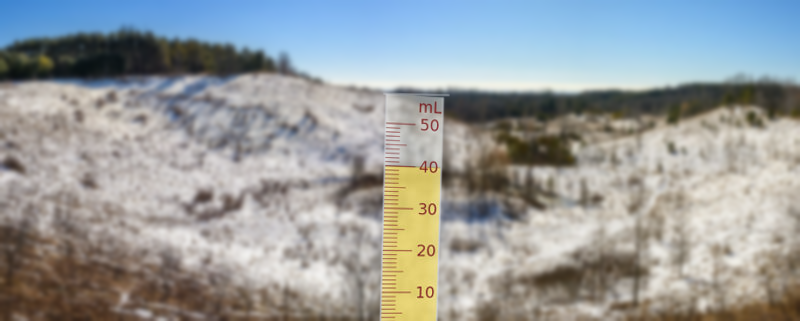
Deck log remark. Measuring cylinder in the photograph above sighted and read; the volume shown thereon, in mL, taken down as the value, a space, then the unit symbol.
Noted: 40 mL
